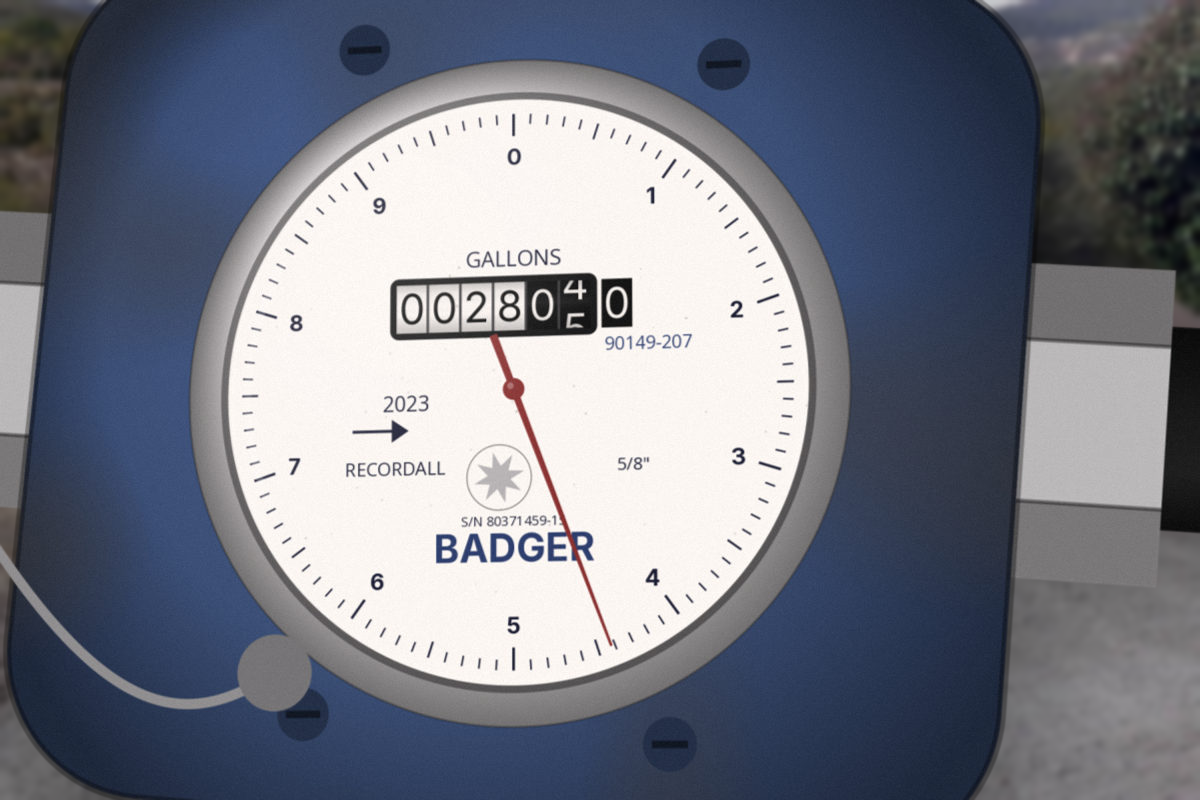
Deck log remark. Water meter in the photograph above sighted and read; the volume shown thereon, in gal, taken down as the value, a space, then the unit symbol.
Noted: 28044.4 gal
